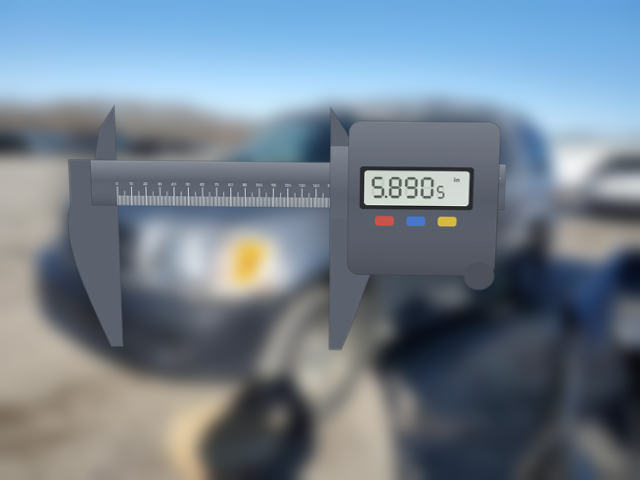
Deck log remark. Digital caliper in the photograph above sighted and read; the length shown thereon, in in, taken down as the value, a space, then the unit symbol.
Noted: 5.8905 in
